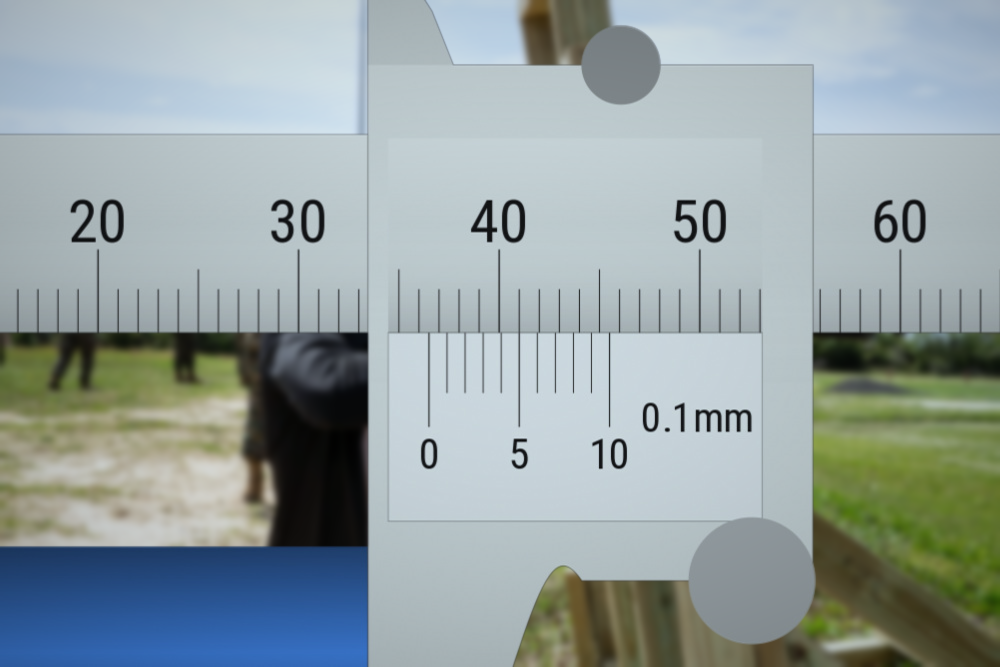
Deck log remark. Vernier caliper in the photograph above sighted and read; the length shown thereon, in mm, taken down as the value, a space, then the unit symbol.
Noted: 36.5 mm
